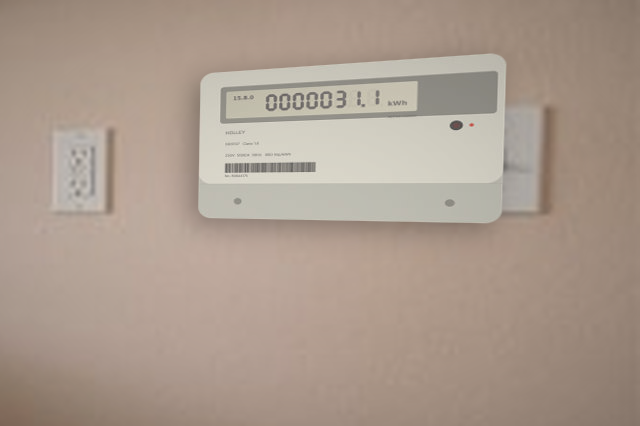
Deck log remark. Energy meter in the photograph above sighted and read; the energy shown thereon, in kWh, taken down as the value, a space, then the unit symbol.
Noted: 31.1 kWh
